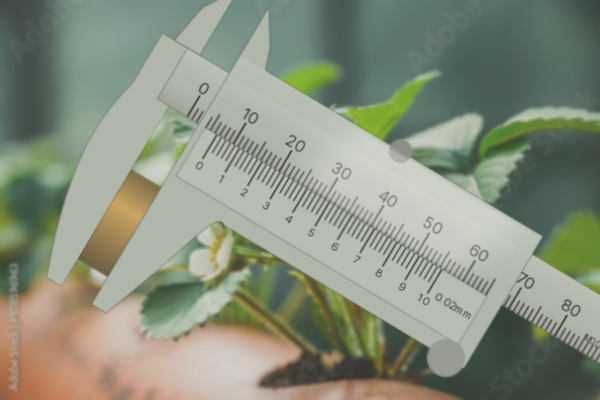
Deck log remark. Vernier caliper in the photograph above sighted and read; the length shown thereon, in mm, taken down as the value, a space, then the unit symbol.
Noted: 6.5 mm
